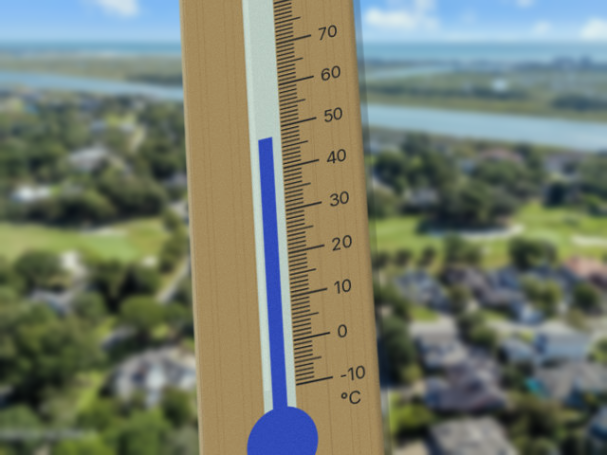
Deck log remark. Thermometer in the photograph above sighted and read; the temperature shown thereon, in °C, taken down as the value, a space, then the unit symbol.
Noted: 48 °C
